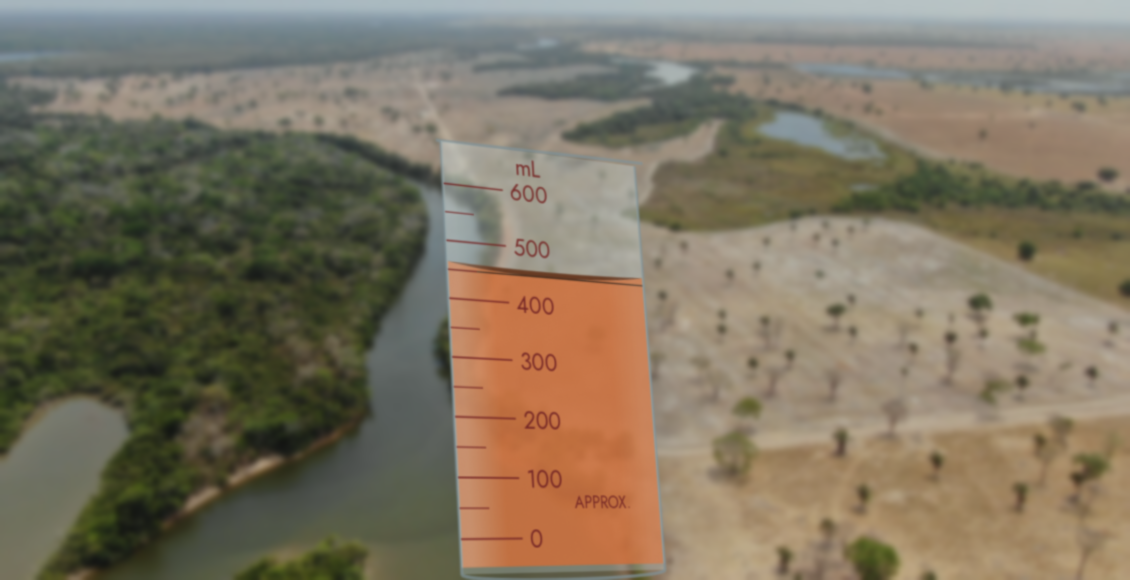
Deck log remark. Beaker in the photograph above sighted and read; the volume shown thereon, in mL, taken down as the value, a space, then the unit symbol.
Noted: 450 mL
